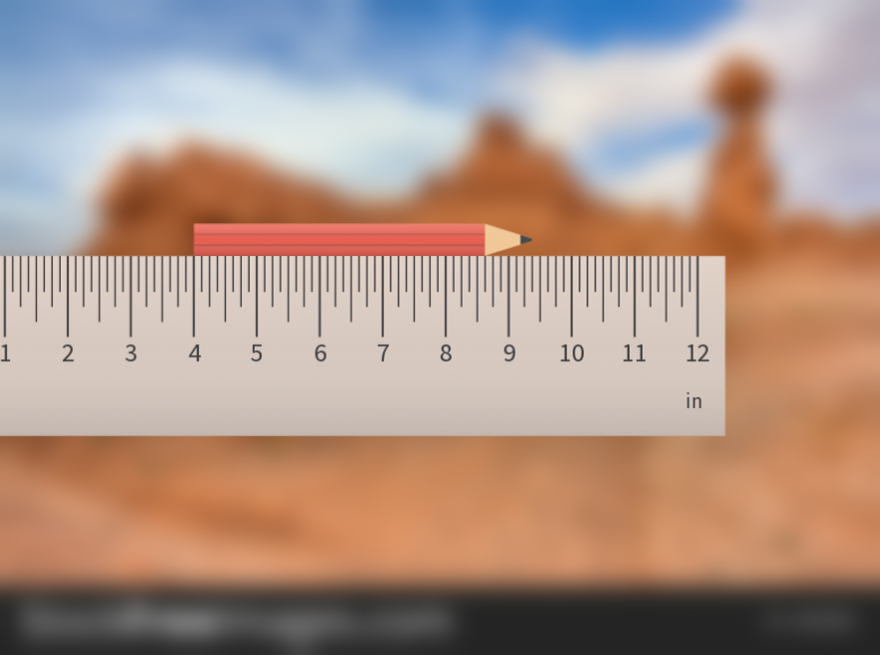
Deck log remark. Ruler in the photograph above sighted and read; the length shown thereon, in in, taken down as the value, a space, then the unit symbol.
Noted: 5.375 in
